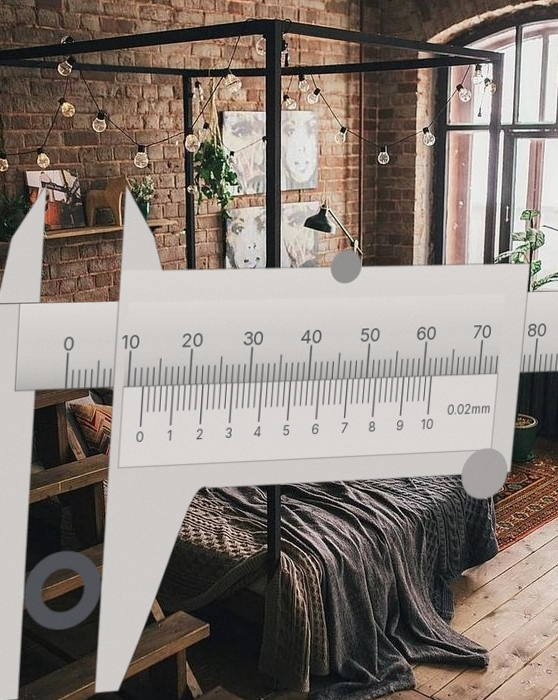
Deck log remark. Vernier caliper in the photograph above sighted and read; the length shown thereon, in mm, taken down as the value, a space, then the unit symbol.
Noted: 12.4 mm
